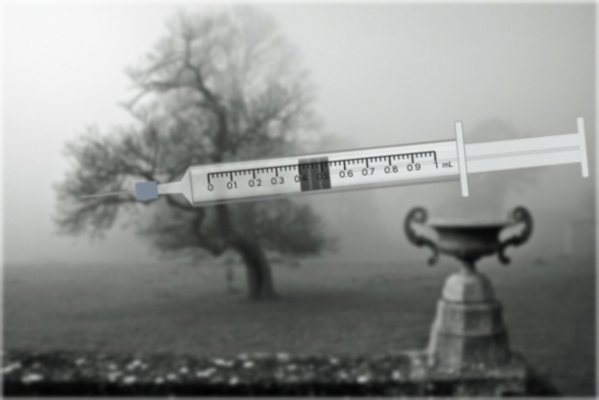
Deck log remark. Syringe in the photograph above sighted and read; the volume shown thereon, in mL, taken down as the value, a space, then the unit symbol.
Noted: 0.4 mL
